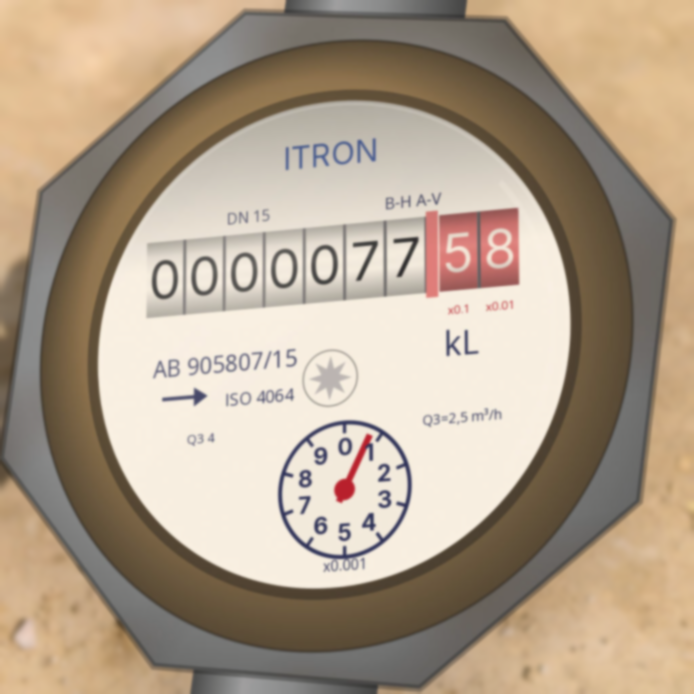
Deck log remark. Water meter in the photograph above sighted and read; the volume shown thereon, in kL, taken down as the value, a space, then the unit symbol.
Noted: 77.580 kL
